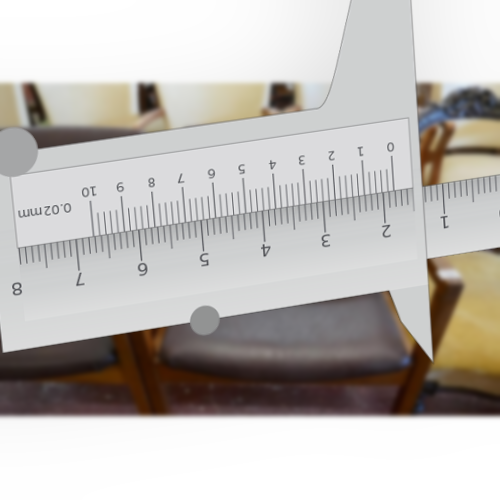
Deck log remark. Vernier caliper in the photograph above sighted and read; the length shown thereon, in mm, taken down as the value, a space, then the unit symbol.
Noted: 18.2 mm
